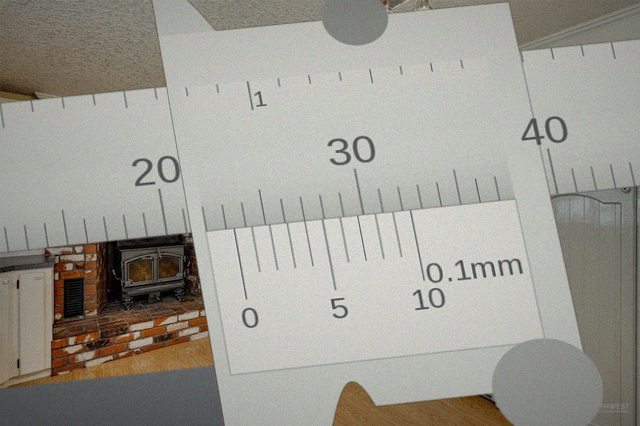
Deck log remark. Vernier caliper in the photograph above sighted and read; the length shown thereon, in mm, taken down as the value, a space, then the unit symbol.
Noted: 23.4 mm
